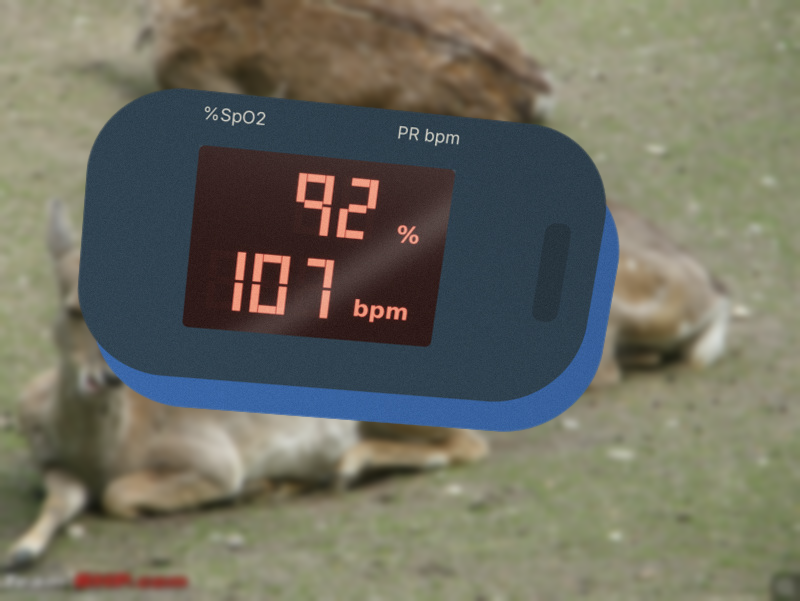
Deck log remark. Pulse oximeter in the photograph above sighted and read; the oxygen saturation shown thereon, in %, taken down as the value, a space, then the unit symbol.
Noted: 92 %
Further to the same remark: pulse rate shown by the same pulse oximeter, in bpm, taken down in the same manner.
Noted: 107 bpm
